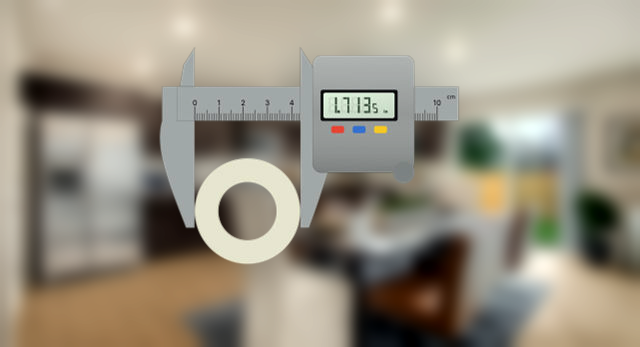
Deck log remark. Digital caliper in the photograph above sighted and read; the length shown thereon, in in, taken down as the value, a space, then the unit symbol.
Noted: 1.7135 in
